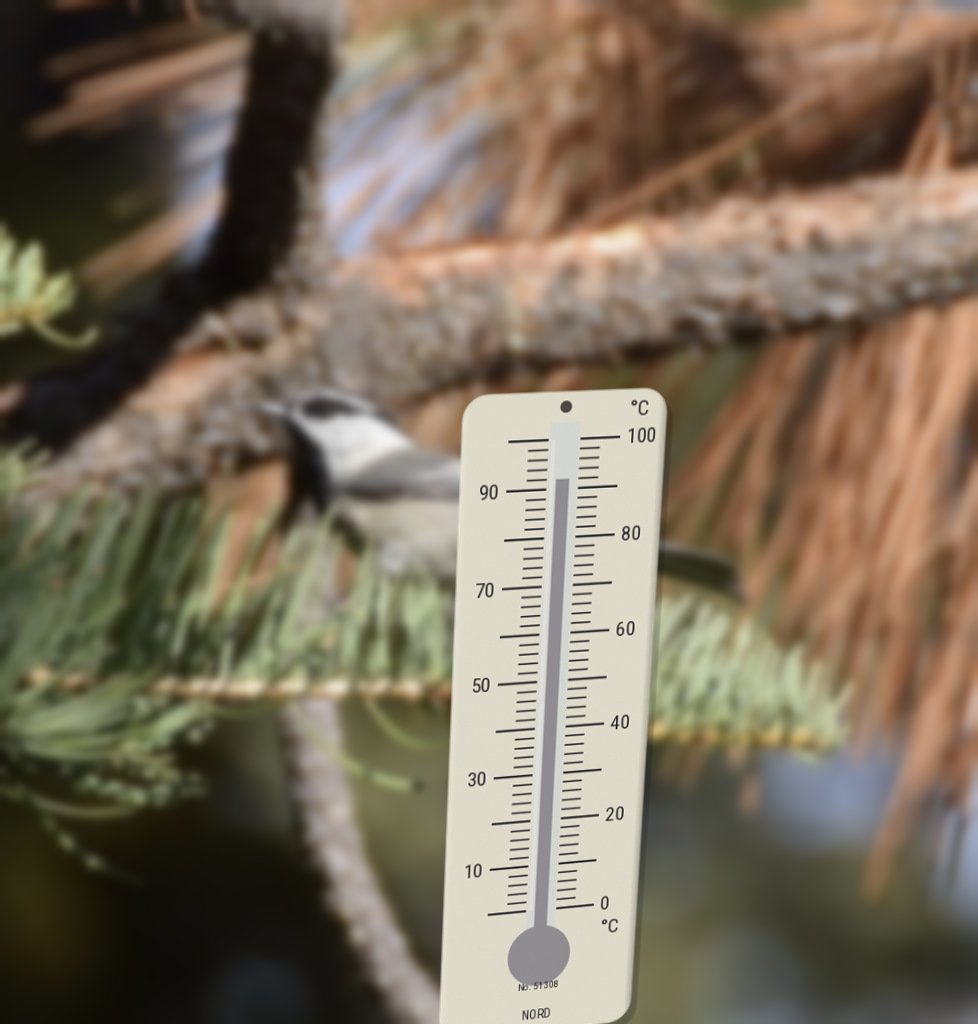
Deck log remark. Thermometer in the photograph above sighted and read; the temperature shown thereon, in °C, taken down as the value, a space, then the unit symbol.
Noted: 92 °C
